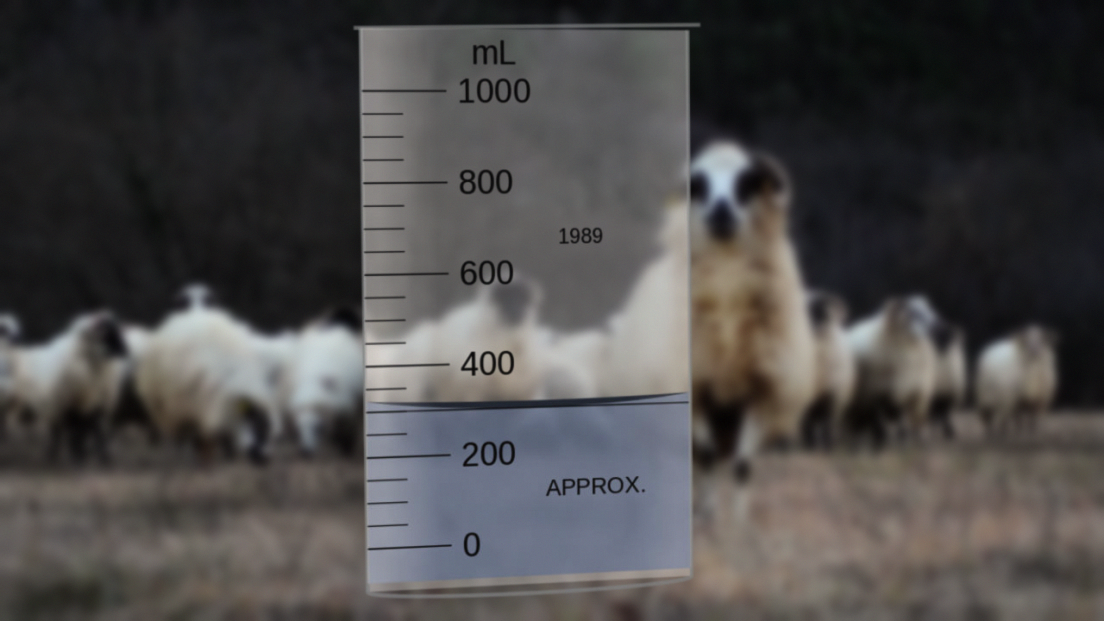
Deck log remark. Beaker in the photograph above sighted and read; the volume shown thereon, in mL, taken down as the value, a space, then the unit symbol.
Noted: 300 mL
